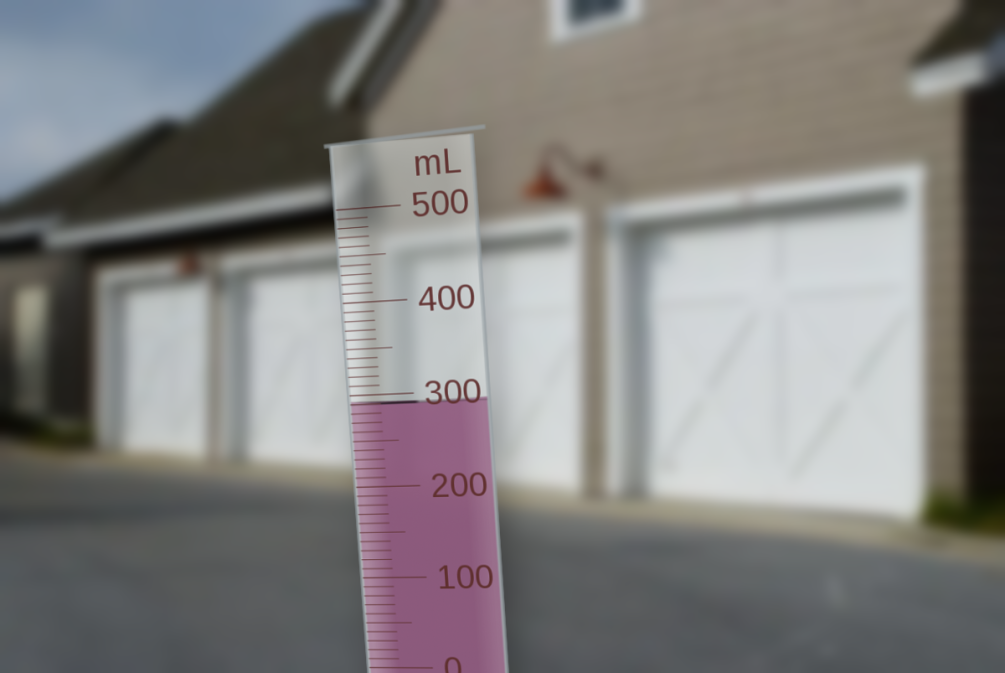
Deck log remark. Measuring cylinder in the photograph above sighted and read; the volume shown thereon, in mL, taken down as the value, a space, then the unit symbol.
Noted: 290 mL
